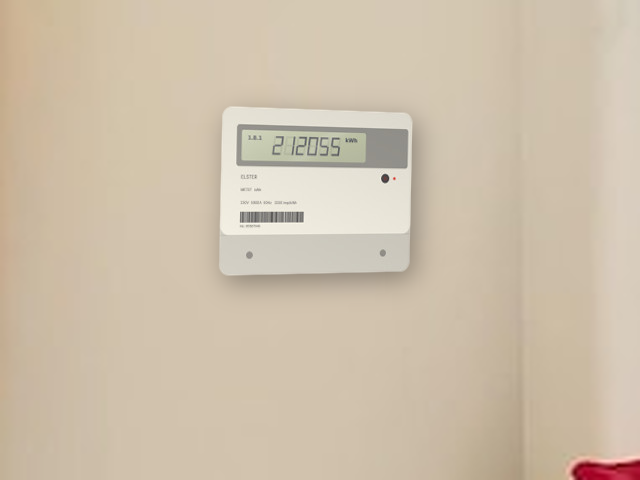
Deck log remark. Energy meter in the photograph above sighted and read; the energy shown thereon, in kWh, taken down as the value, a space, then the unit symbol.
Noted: 212055 kWh
